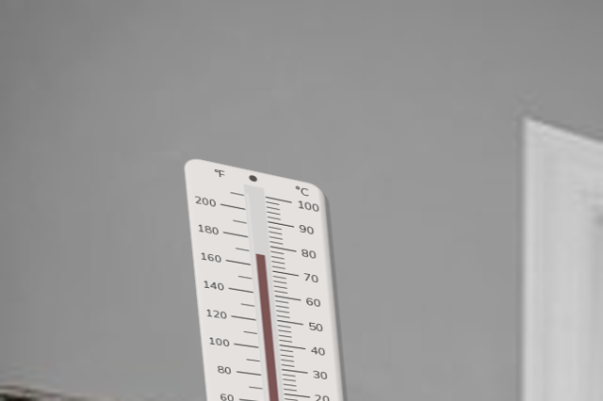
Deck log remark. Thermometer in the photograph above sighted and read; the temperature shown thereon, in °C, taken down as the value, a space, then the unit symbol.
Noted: 76 °C
